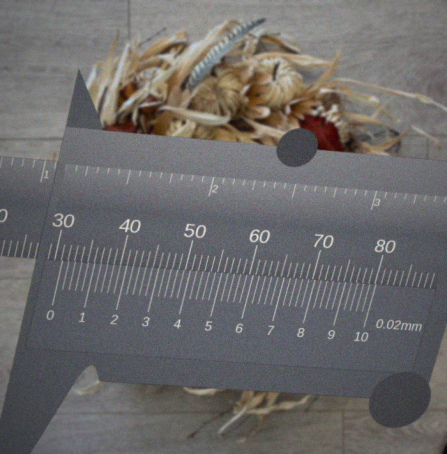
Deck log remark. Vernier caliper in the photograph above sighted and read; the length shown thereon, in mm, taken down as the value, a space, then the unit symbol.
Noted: 31.2 mm
